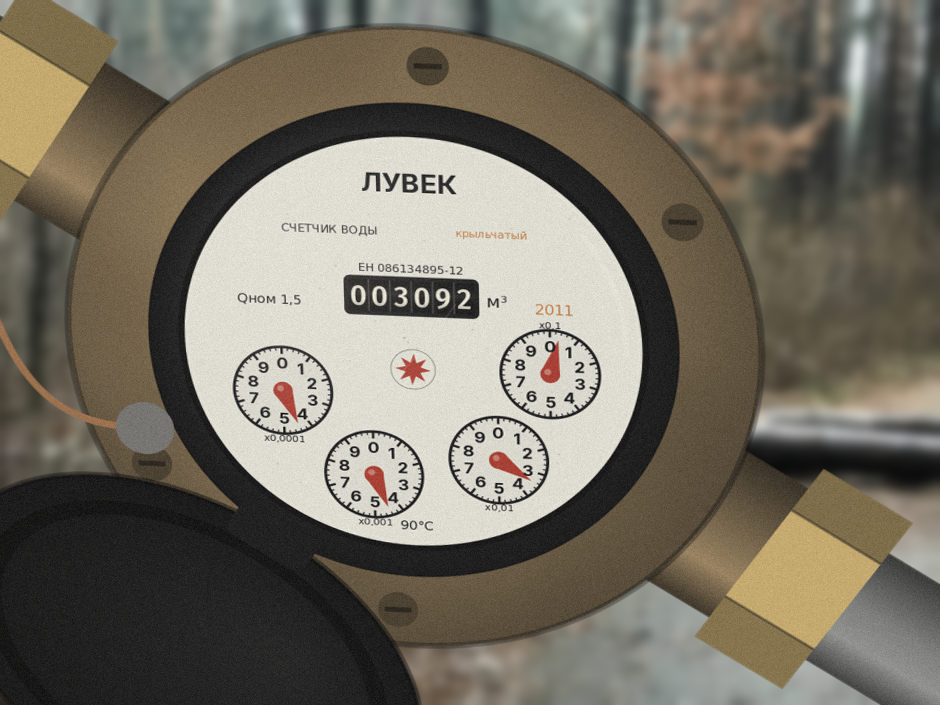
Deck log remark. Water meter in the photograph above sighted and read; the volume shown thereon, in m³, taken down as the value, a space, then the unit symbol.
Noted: 3092.0344 m³
